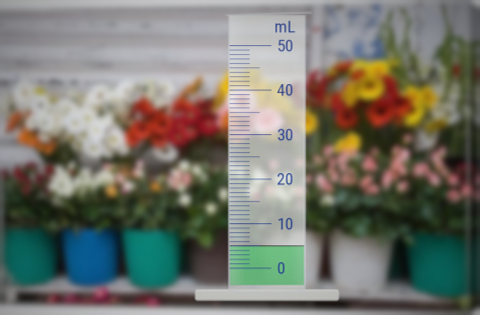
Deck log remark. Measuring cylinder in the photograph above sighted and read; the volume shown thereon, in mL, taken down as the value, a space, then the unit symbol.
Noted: 5 mL
